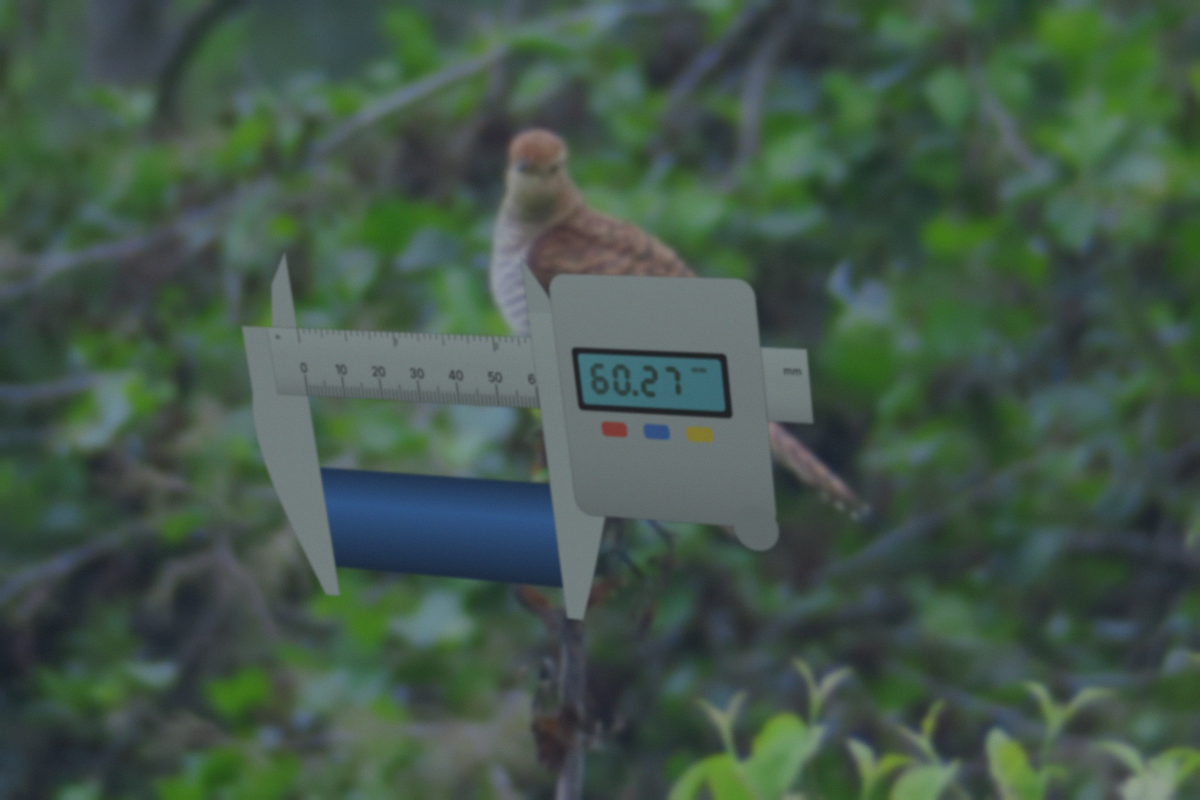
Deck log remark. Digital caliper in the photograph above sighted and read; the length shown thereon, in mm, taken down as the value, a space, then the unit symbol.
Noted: 60.27 mm
